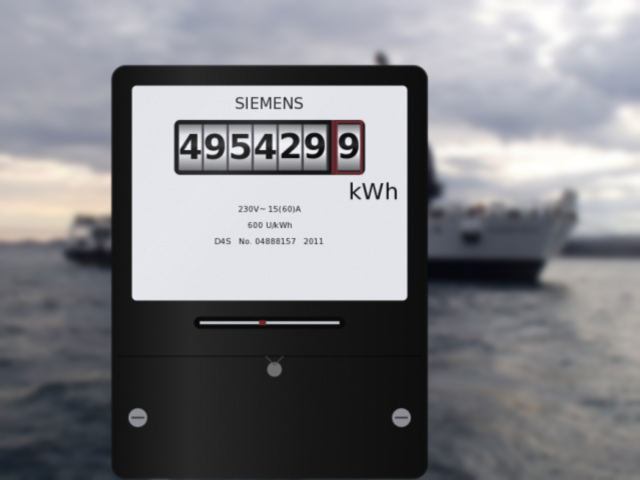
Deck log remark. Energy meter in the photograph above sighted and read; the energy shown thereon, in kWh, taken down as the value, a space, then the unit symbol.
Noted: 495429.9 kWh
